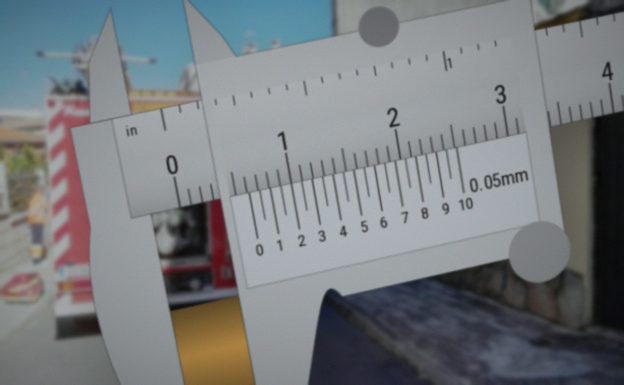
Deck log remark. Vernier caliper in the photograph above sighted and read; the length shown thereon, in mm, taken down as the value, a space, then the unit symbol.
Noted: 6.2 mm
